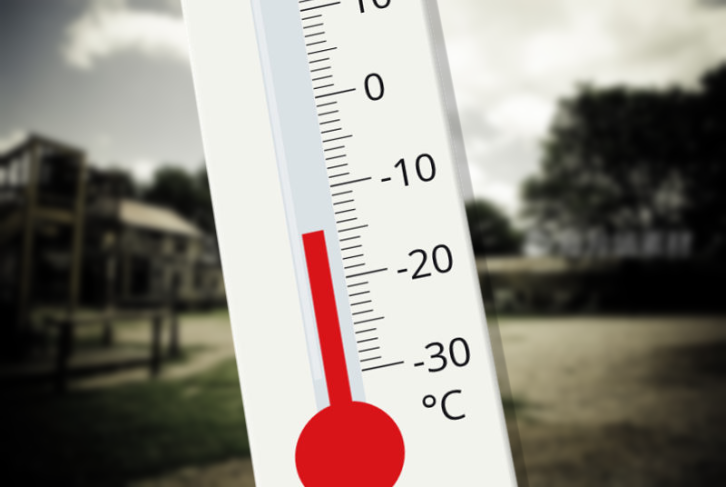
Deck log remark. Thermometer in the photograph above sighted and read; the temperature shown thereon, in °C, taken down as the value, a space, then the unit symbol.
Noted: -14.5 °C
